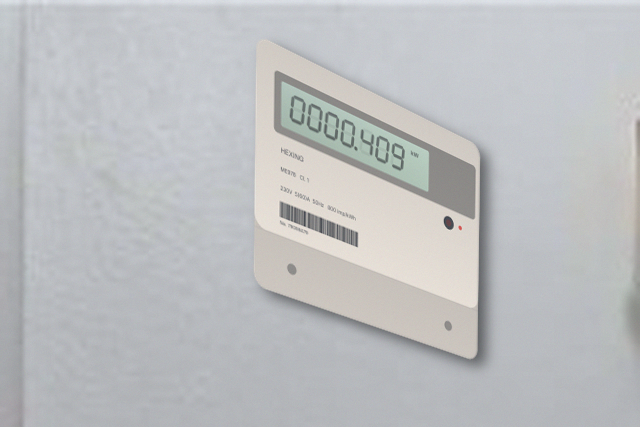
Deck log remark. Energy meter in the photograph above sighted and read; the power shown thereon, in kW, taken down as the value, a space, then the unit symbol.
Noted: 0.409 kW
